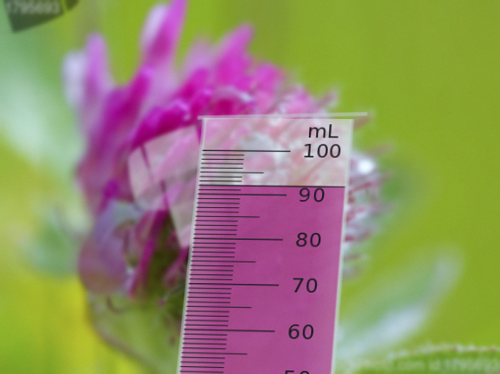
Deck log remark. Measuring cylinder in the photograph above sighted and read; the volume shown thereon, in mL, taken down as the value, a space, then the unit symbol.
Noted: 92 mL
